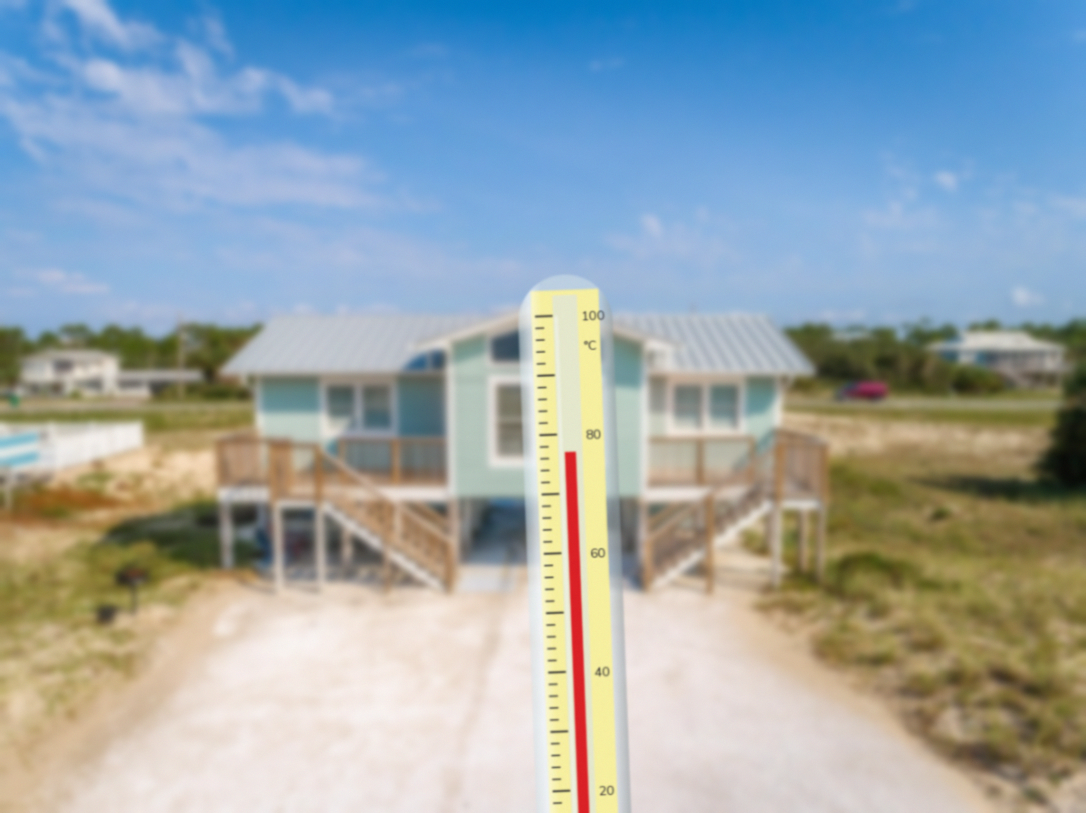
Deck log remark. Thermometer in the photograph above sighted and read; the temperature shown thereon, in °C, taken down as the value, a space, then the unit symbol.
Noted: 77 °C
